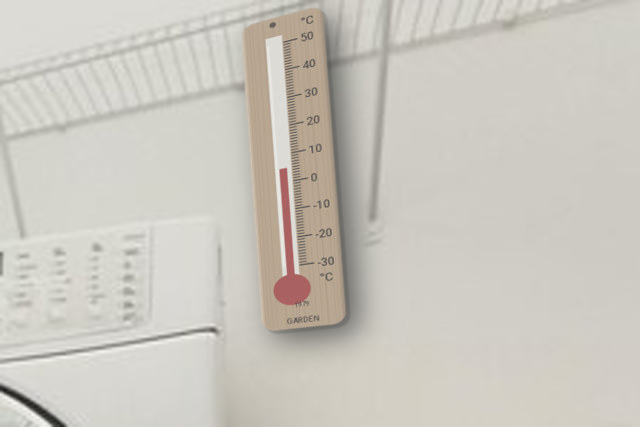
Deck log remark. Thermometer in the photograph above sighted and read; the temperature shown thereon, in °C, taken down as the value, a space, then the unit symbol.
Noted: 5 °C
